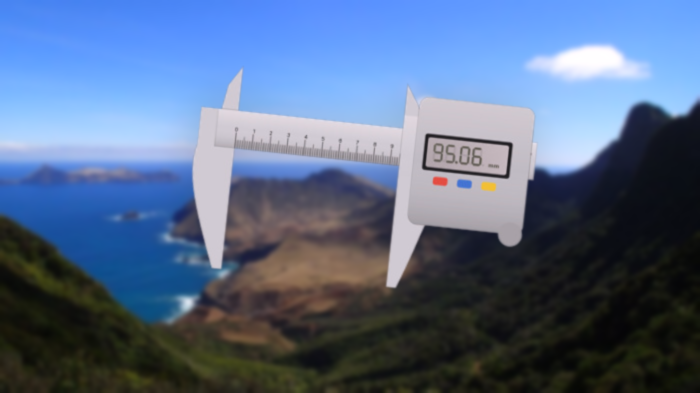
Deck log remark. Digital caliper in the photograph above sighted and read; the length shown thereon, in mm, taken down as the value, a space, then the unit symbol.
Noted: 95.06 mm
